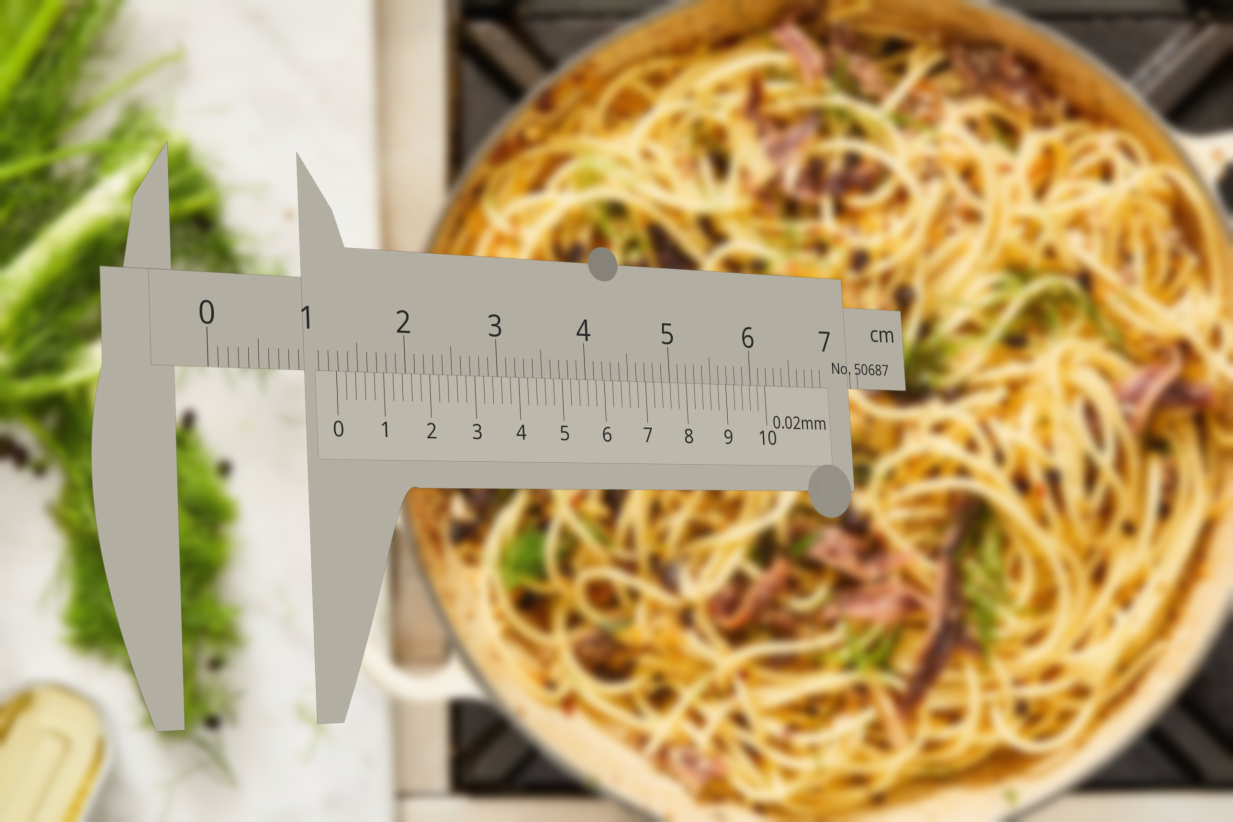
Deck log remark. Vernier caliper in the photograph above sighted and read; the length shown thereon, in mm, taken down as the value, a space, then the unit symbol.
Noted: 12.8 mm
